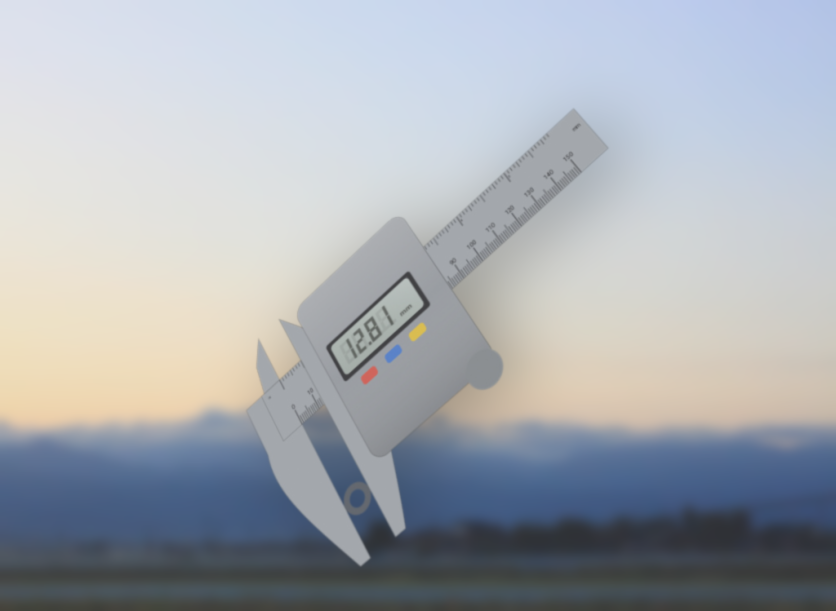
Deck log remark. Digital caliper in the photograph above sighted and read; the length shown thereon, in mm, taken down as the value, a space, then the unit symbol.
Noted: 12.81 mm
